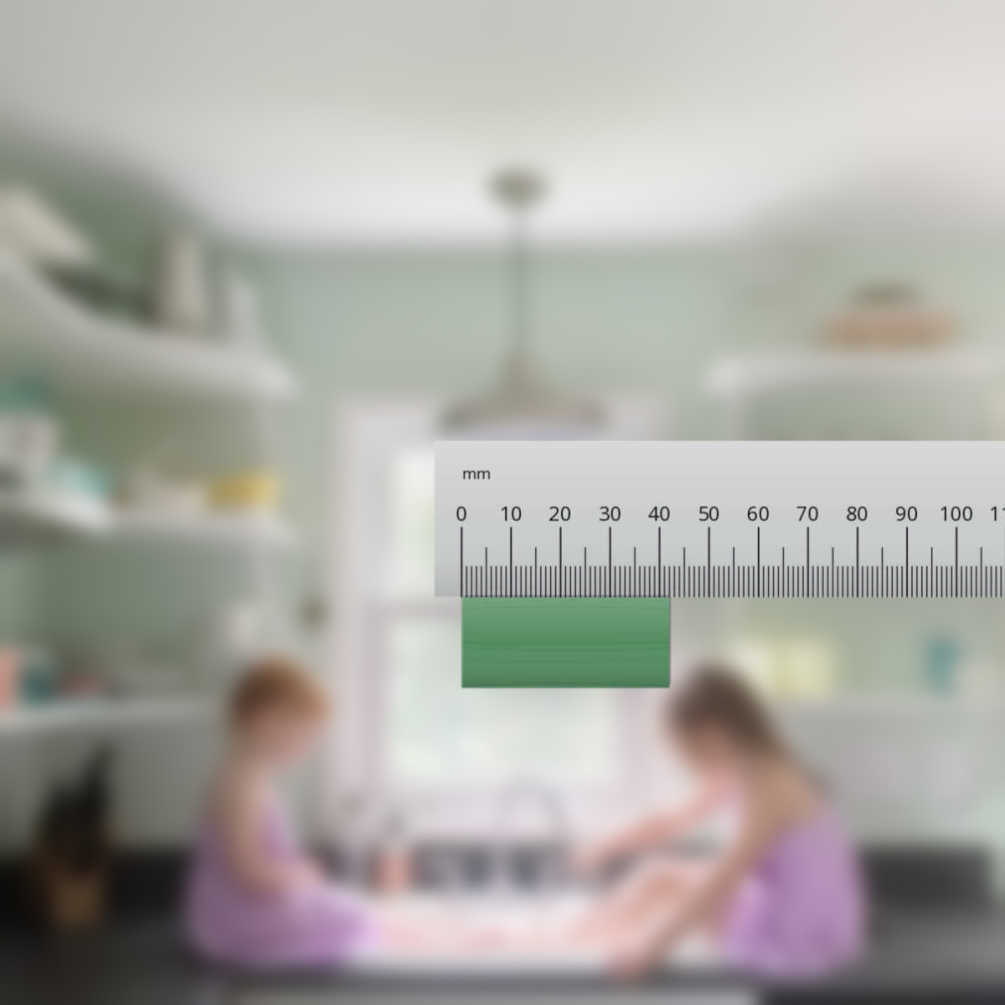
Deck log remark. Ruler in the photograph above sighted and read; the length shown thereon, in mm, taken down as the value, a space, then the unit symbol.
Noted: 42 mm
